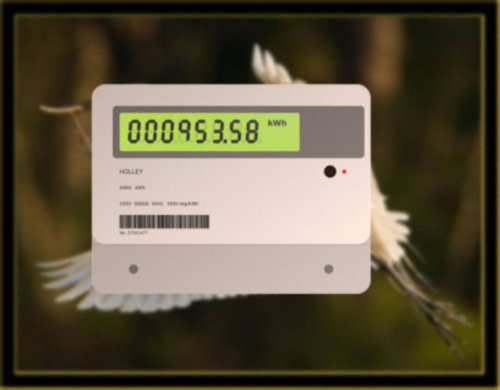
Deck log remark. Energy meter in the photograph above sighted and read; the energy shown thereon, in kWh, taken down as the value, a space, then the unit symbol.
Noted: 953.58 kWh
